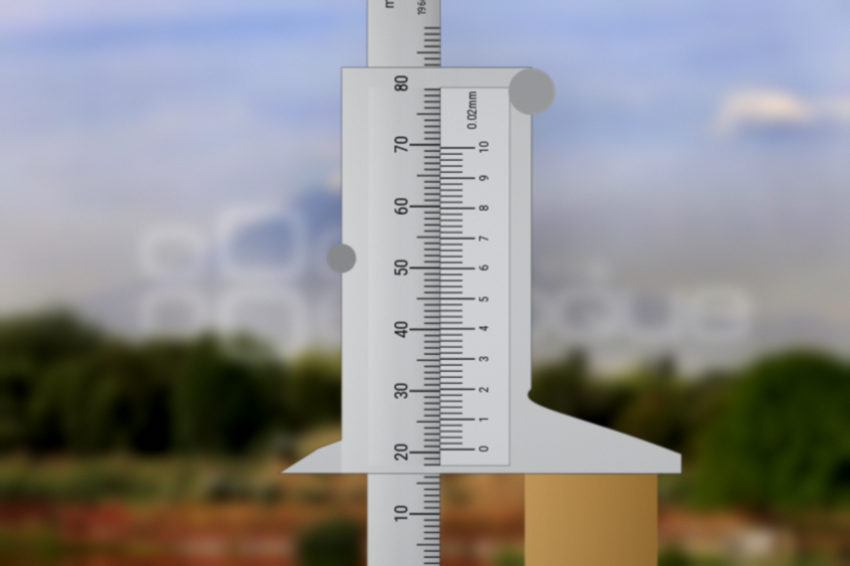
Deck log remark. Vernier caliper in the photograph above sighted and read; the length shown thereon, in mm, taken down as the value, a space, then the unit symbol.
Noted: 20.5 mm
